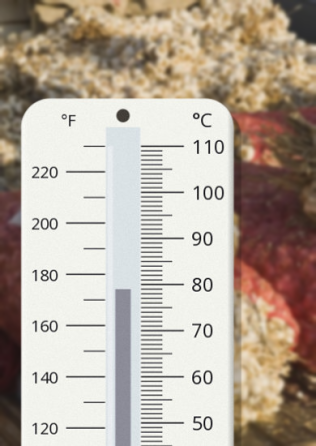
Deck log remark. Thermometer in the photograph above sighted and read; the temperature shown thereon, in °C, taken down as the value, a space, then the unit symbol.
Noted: 79 °C
